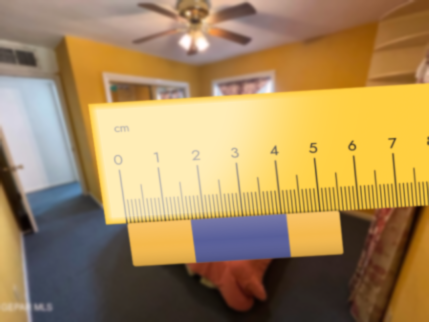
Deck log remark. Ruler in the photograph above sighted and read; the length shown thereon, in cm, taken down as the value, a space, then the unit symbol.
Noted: 5.5 cm
